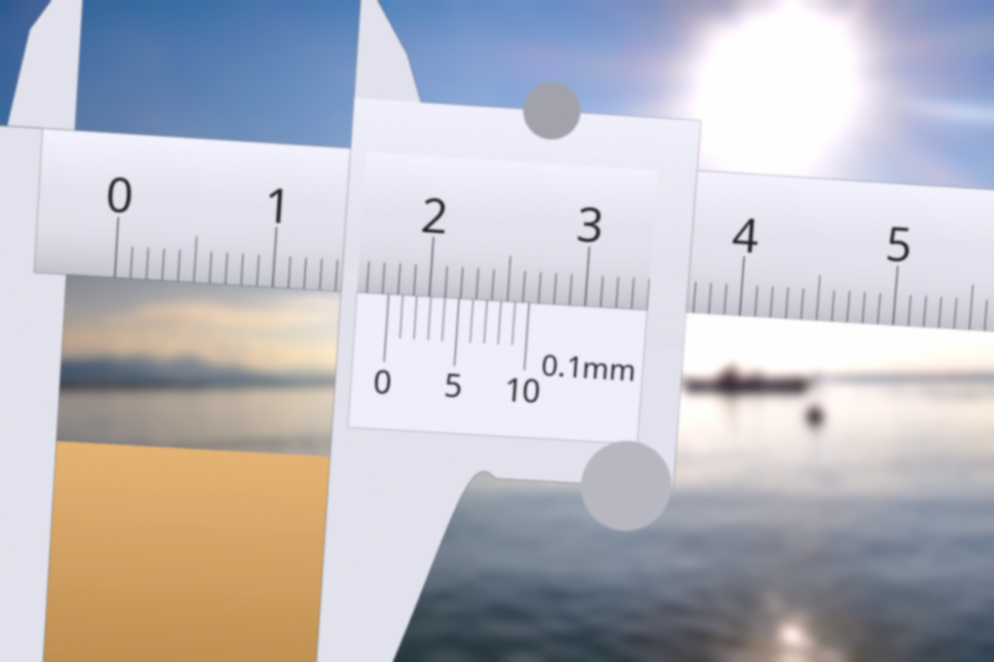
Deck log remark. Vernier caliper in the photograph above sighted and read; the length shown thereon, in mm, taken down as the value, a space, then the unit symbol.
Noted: 17.4 mm
